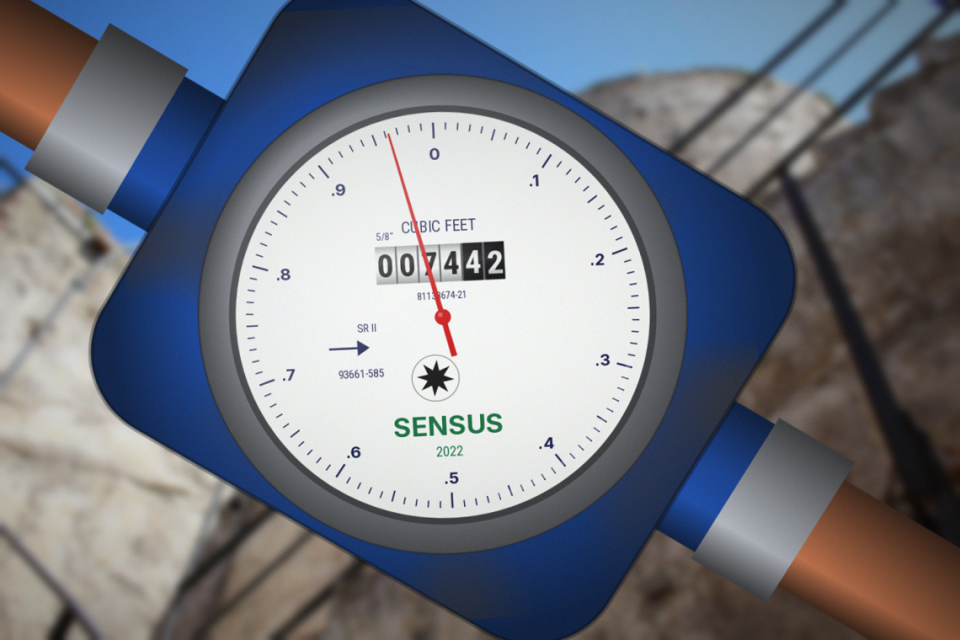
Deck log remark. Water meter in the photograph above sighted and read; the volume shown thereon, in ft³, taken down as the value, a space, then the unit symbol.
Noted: 7441.96 ft³
